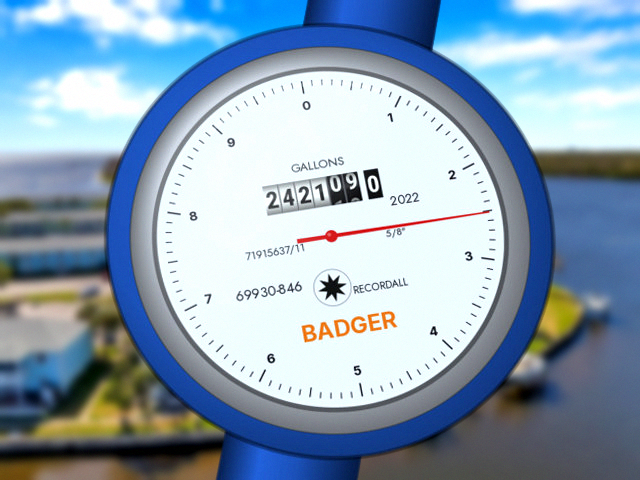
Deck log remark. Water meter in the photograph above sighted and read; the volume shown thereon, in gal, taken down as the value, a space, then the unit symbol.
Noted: 2421092.5 gal
